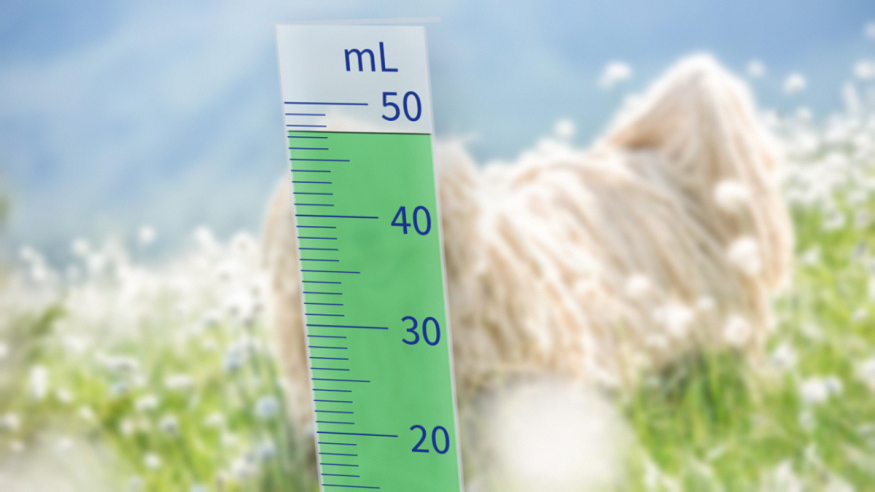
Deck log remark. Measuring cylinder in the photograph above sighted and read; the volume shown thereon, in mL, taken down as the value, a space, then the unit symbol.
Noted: 47.5 mL
